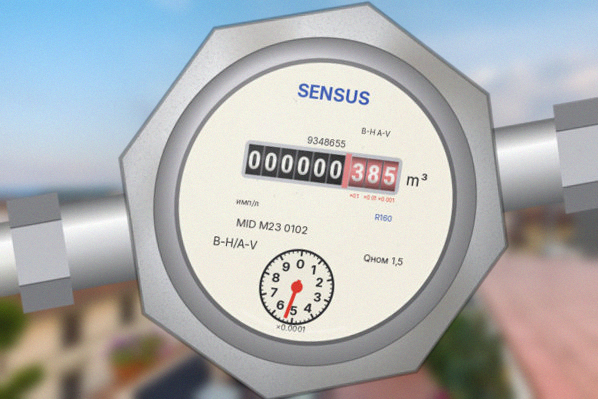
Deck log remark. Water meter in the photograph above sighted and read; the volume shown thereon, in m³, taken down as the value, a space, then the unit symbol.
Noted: 0.3855 m³
